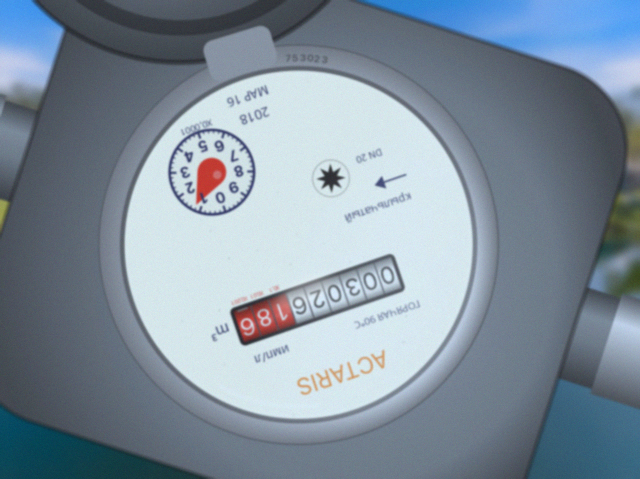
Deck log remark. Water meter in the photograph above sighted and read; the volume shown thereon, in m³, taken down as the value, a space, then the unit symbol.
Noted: 3026.1861 m³
